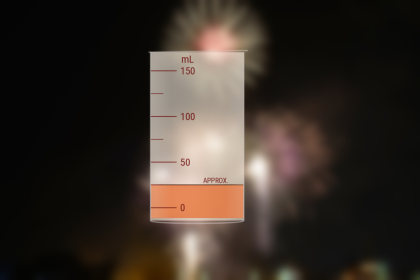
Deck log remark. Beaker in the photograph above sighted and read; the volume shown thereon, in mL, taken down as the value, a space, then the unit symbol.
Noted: 25 mL
